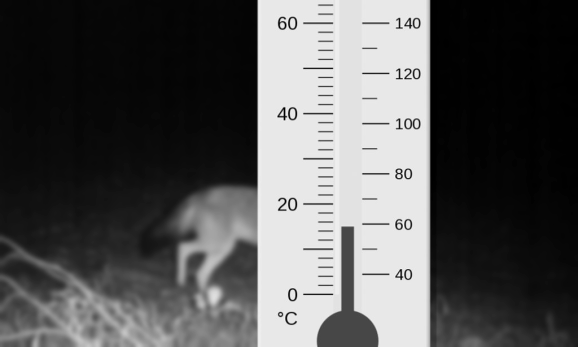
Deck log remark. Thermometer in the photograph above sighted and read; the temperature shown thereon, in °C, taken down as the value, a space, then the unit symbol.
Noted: 15 °C
